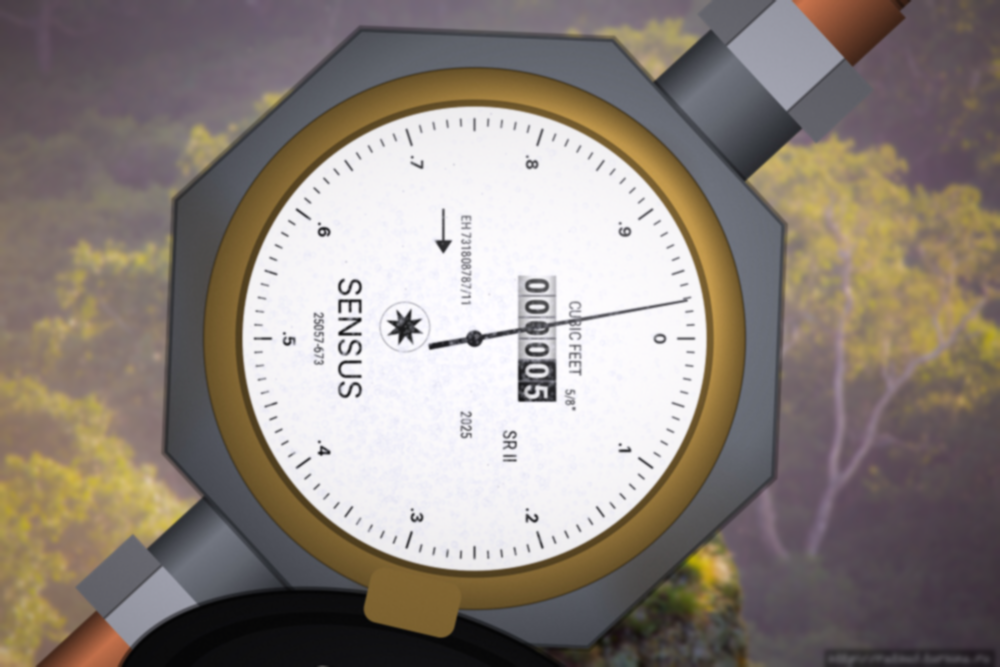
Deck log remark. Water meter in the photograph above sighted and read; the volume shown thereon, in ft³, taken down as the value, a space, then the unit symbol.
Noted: 4.97 ft³
